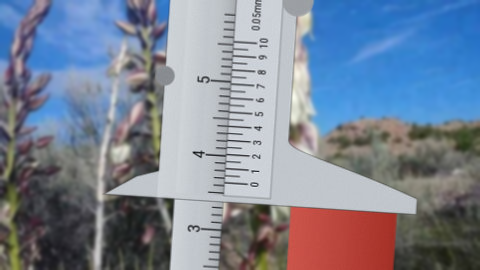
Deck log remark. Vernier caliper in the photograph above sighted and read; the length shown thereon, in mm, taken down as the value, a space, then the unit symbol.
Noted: 36.4 mm
